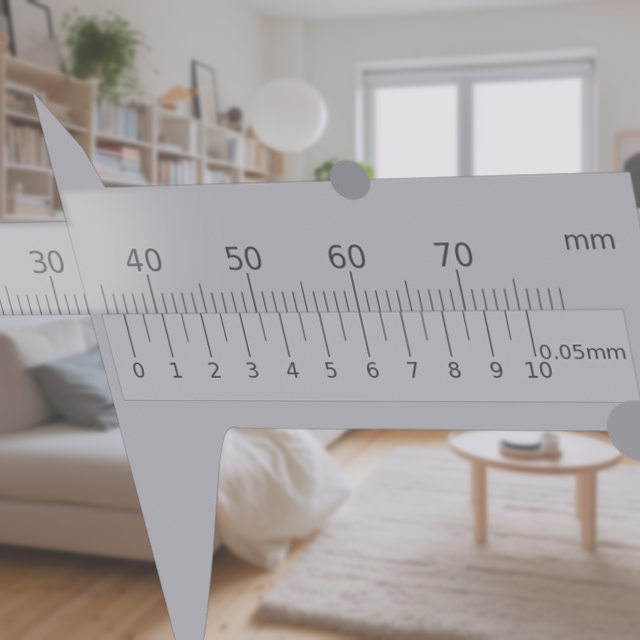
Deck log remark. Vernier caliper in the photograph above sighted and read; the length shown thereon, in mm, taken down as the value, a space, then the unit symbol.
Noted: 36.6 mm
